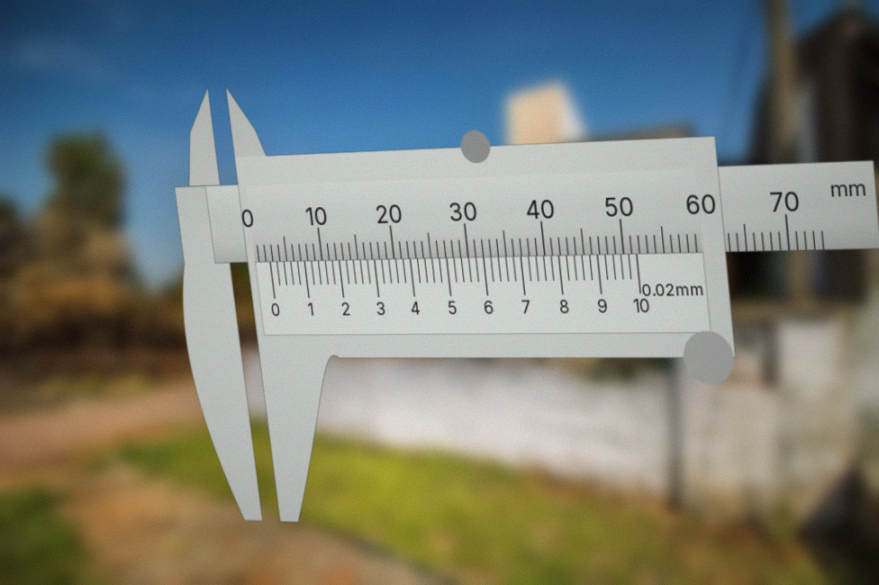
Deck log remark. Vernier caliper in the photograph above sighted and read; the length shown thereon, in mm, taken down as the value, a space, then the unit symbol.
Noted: 2.6 mm
